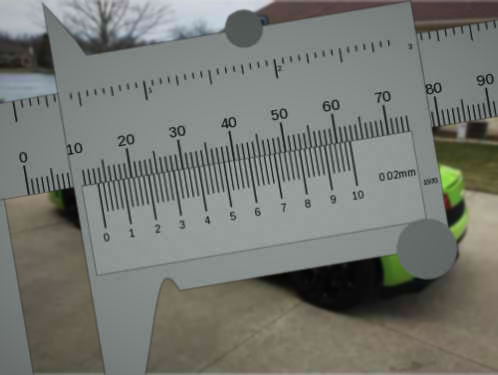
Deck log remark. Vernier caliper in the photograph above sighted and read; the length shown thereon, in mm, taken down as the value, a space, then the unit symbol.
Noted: 13.5 mm
